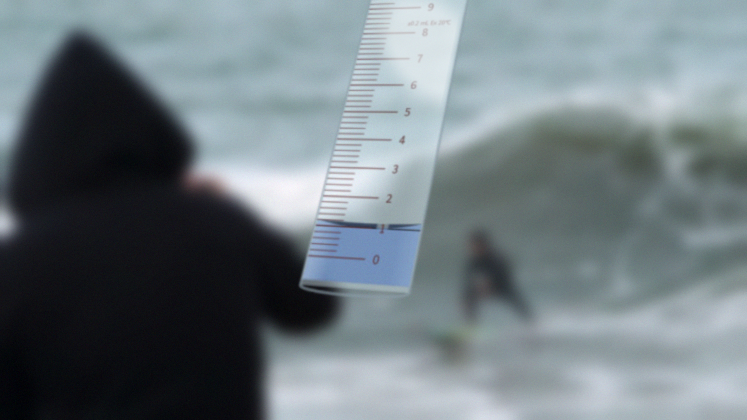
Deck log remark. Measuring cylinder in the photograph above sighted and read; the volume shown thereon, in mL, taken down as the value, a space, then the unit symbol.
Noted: 1 mL
